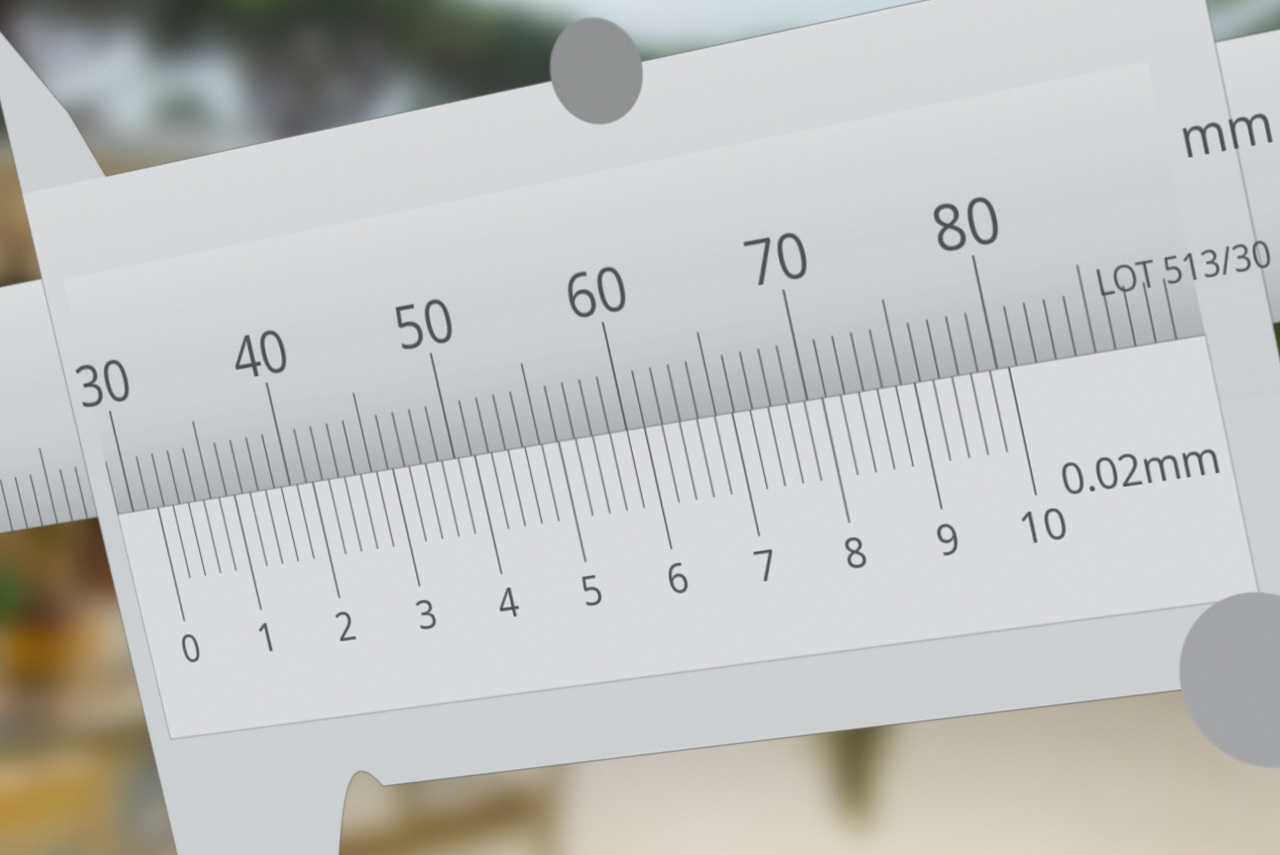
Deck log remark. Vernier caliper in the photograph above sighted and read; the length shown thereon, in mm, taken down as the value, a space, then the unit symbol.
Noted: 31.6 mm
